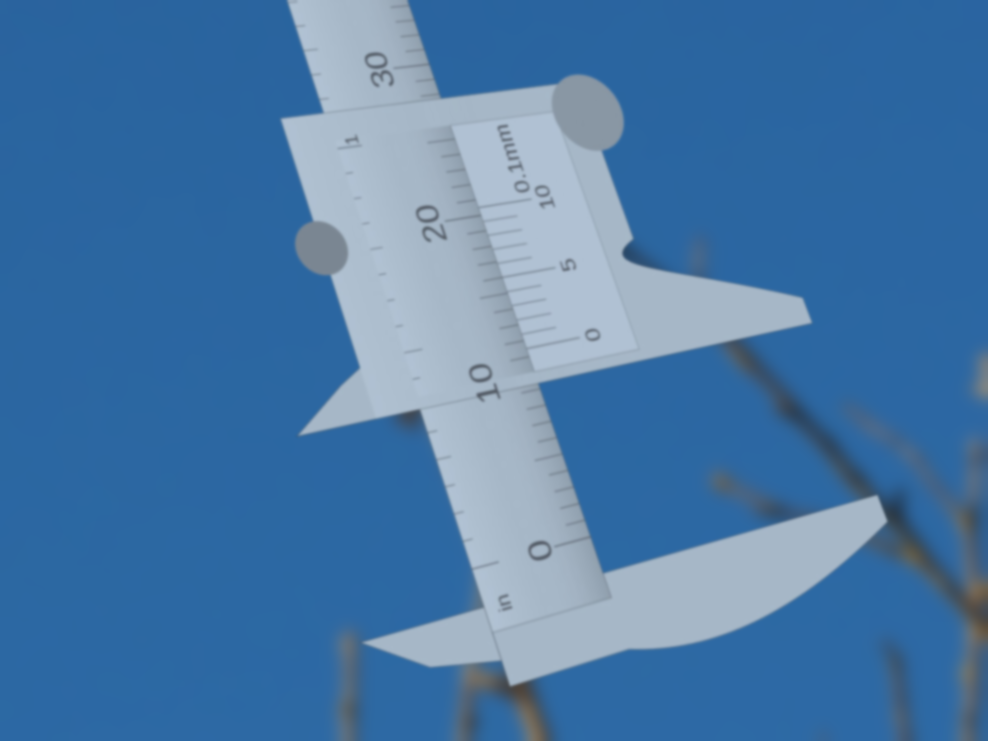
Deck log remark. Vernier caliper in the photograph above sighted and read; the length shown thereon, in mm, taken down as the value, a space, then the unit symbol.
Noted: 11.5 mm
